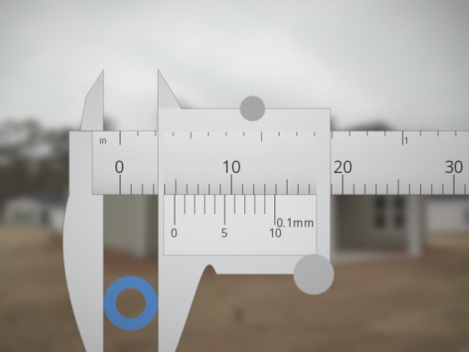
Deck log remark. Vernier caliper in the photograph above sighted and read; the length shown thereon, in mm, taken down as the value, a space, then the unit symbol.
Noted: 4.9 mm
